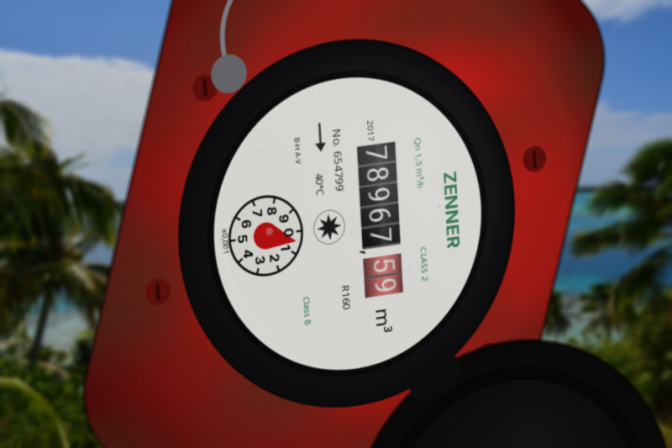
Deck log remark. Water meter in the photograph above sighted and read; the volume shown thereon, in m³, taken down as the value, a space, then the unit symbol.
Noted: 78967.590 m³
